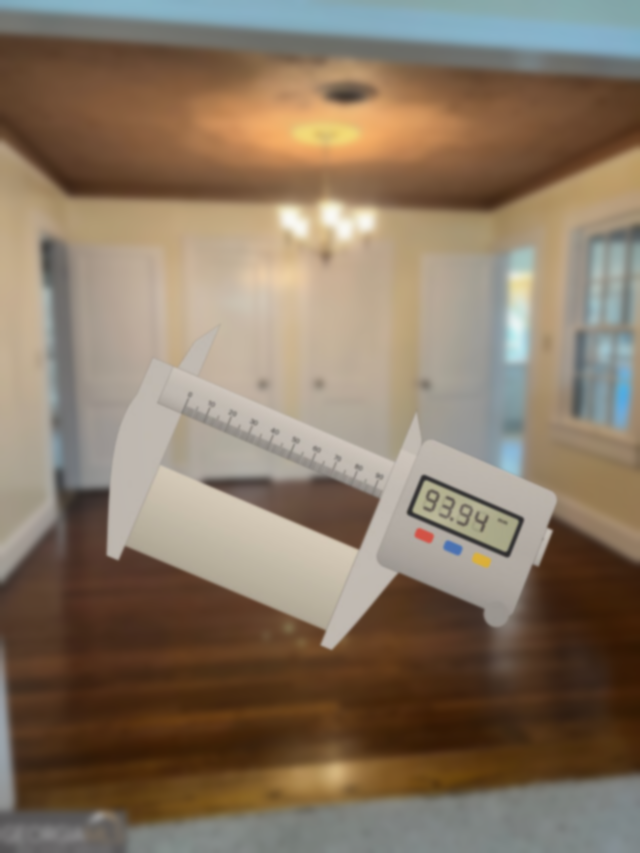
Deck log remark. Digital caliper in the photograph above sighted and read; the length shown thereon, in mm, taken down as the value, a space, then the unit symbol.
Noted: 93.94 mm
